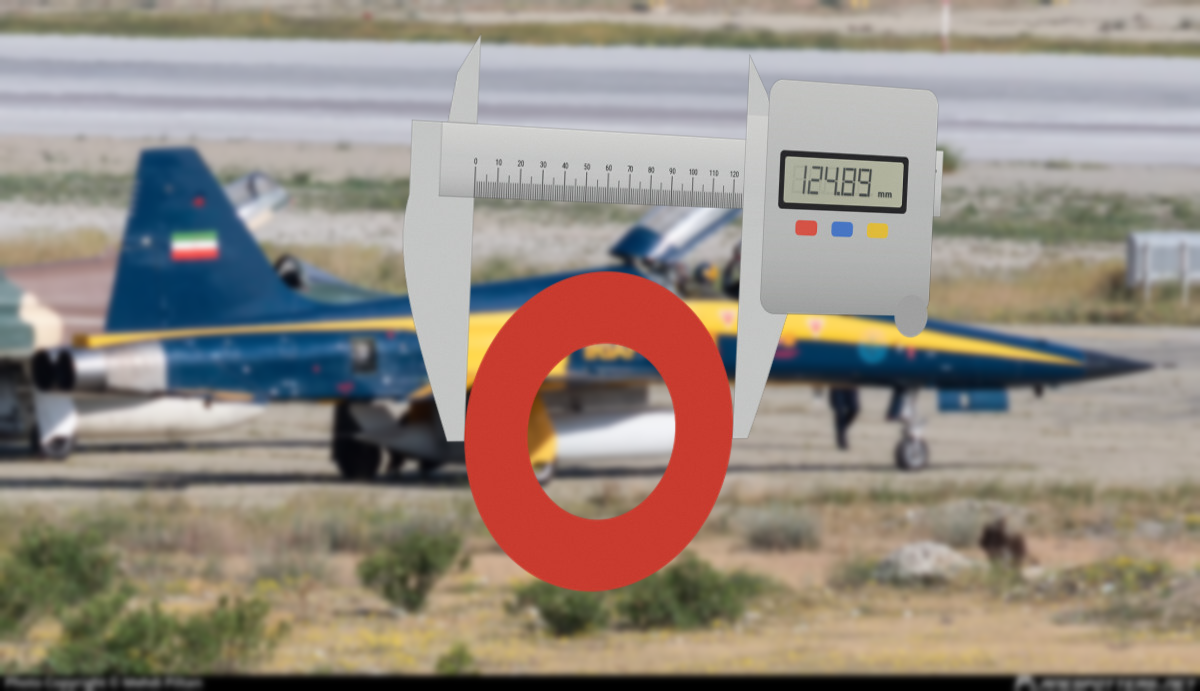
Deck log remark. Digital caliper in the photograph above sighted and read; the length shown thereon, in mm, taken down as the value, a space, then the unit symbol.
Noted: 124.89 mm
